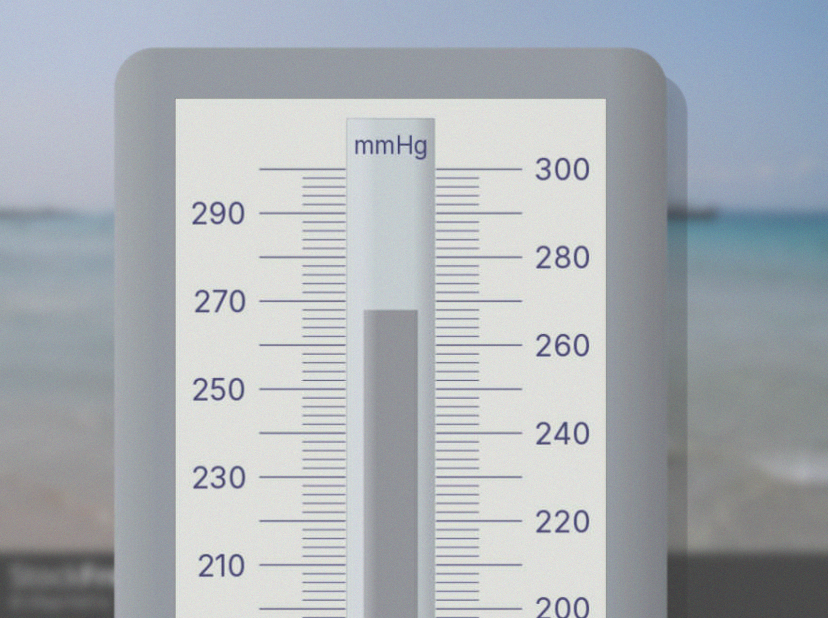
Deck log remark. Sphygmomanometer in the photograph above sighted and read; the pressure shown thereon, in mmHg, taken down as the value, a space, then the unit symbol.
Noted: 268 mmHg
